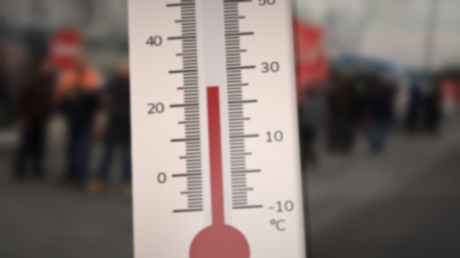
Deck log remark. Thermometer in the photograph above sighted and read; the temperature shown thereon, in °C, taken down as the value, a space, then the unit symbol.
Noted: 25 °C
